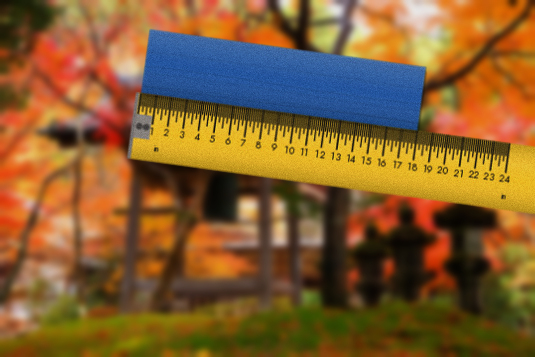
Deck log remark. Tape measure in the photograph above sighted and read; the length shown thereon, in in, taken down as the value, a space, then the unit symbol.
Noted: 18 in
